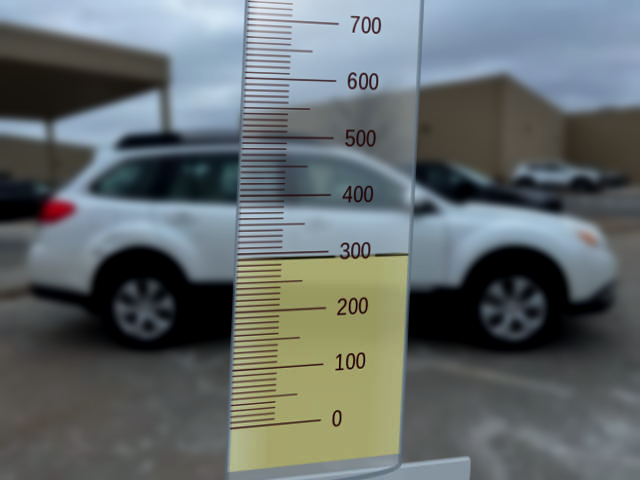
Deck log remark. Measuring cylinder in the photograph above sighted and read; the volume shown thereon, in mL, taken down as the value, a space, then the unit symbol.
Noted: 290 mL
